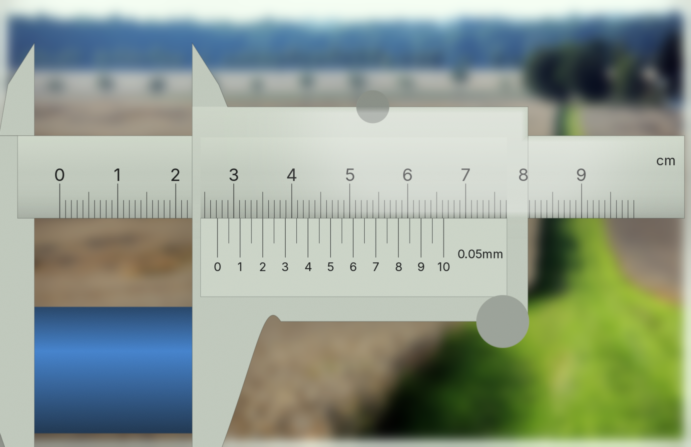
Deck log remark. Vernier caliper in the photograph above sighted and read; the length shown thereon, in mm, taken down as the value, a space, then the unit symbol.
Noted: 27.2 mm
